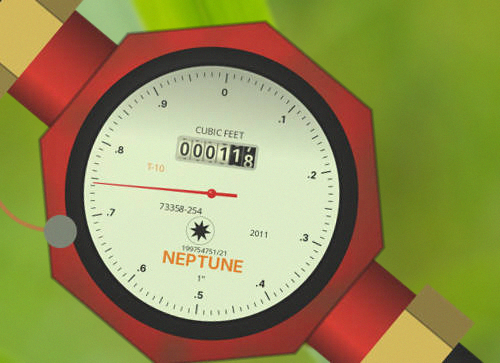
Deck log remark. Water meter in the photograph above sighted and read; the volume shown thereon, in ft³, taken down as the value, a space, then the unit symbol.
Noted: 117.74 ft³
